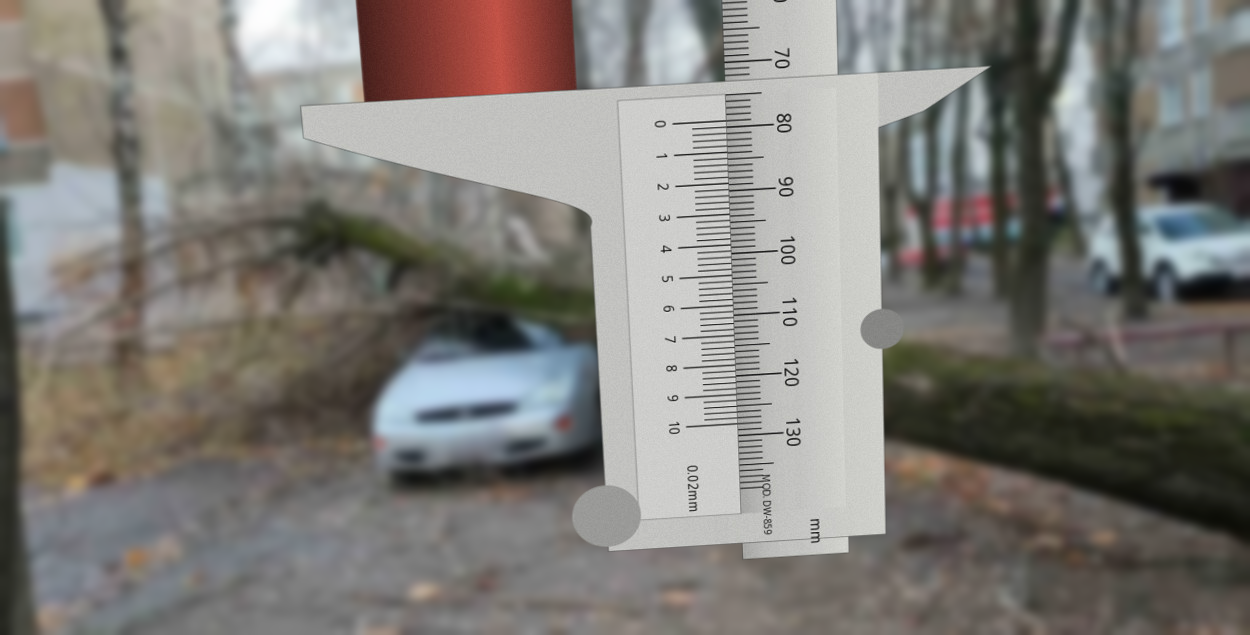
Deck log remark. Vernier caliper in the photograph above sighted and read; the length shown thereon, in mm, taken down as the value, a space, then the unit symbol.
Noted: 79.0 mm
